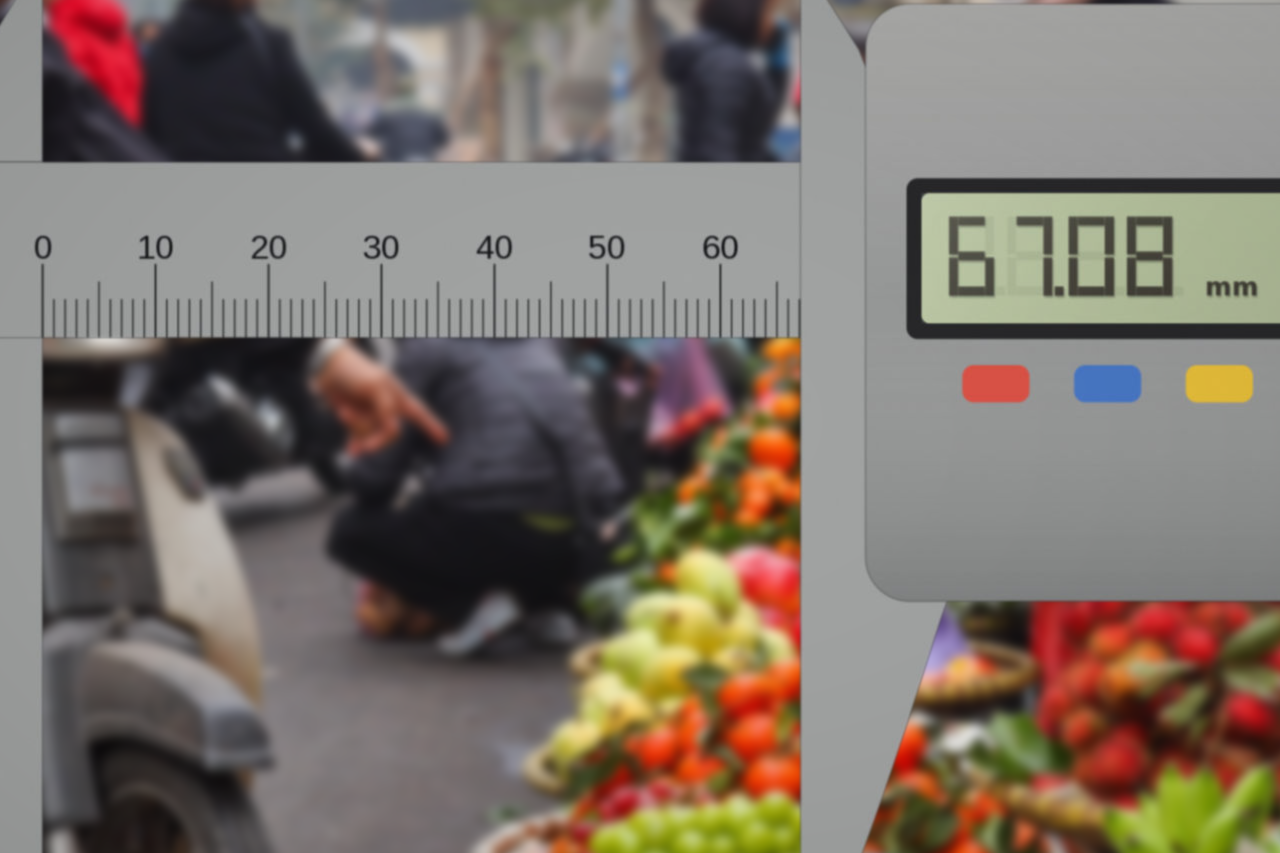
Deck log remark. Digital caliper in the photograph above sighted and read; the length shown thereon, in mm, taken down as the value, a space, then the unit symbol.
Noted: 67.08 mm
